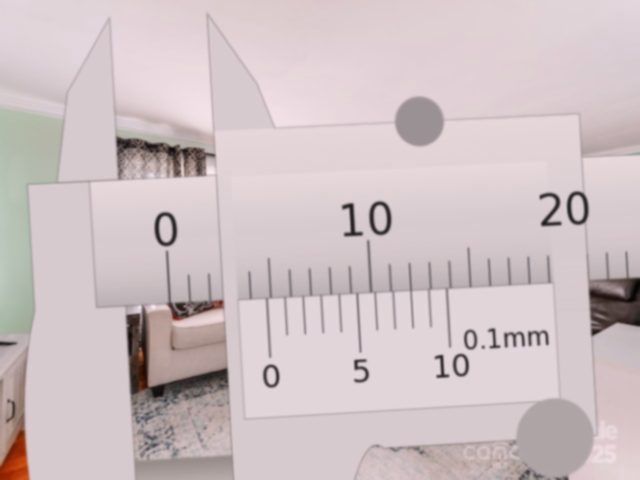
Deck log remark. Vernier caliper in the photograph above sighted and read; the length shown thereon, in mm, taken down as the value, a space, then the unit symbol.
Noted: 4.8 mm
